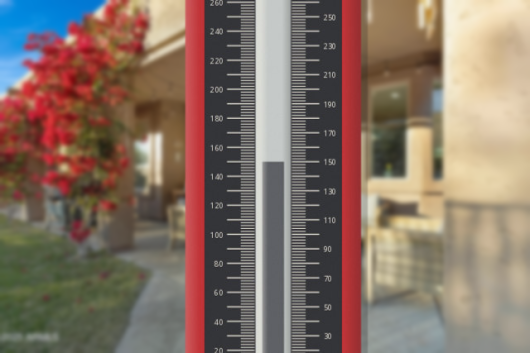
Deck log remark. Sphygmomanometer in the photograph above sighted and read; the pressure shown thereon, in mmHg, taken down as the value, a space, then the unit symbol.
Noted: 150 mmHg
